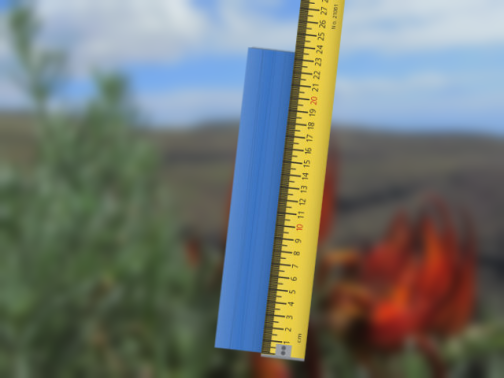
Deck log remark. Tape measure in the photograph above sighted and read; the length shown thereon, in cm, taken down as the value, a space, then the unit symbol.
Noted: 23.5 cm
